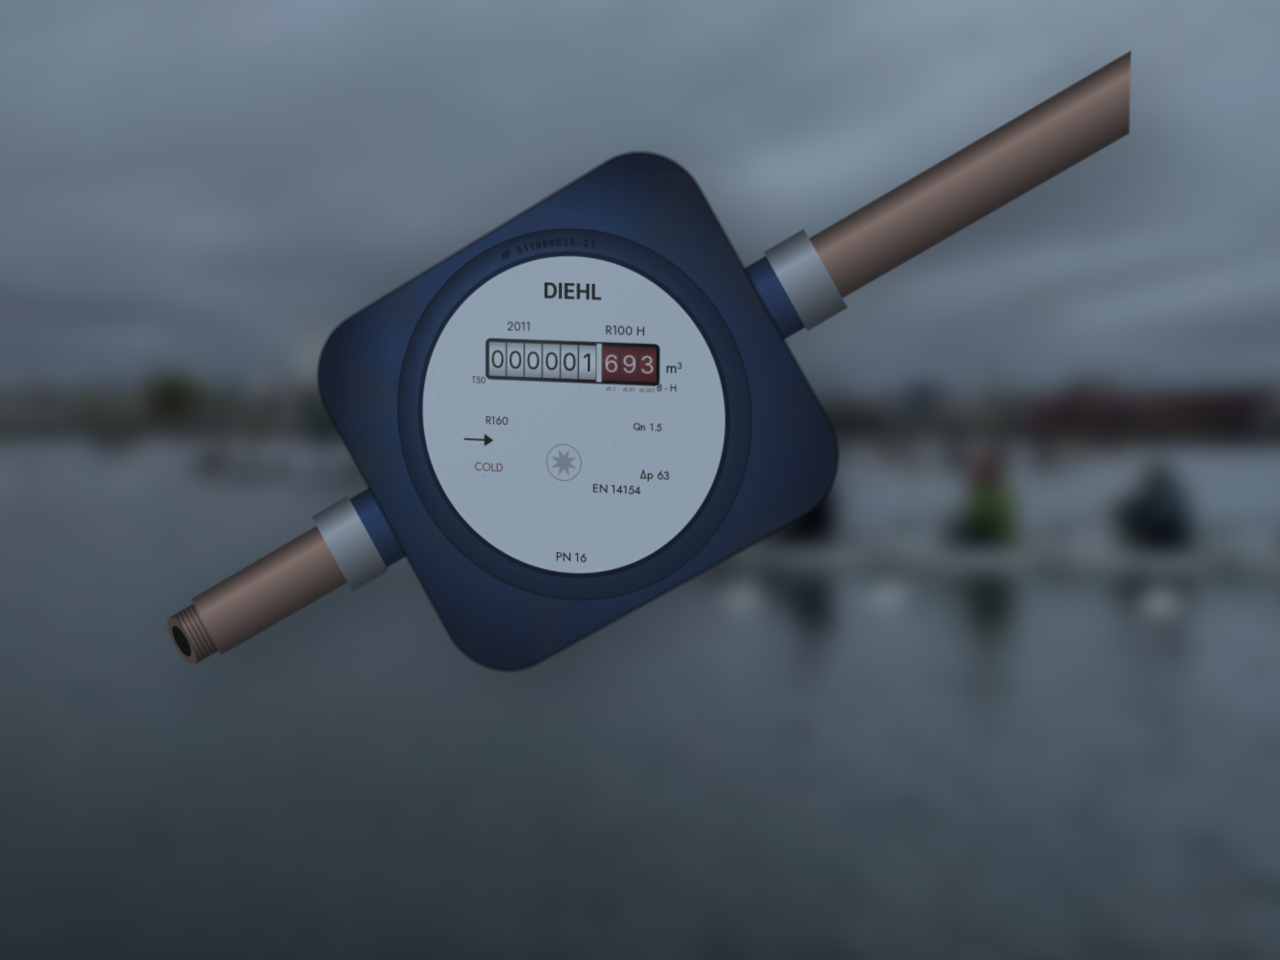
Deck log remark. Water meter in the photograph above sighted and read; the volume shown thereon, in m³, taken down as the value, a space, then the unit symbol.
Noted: 1.693 m³
